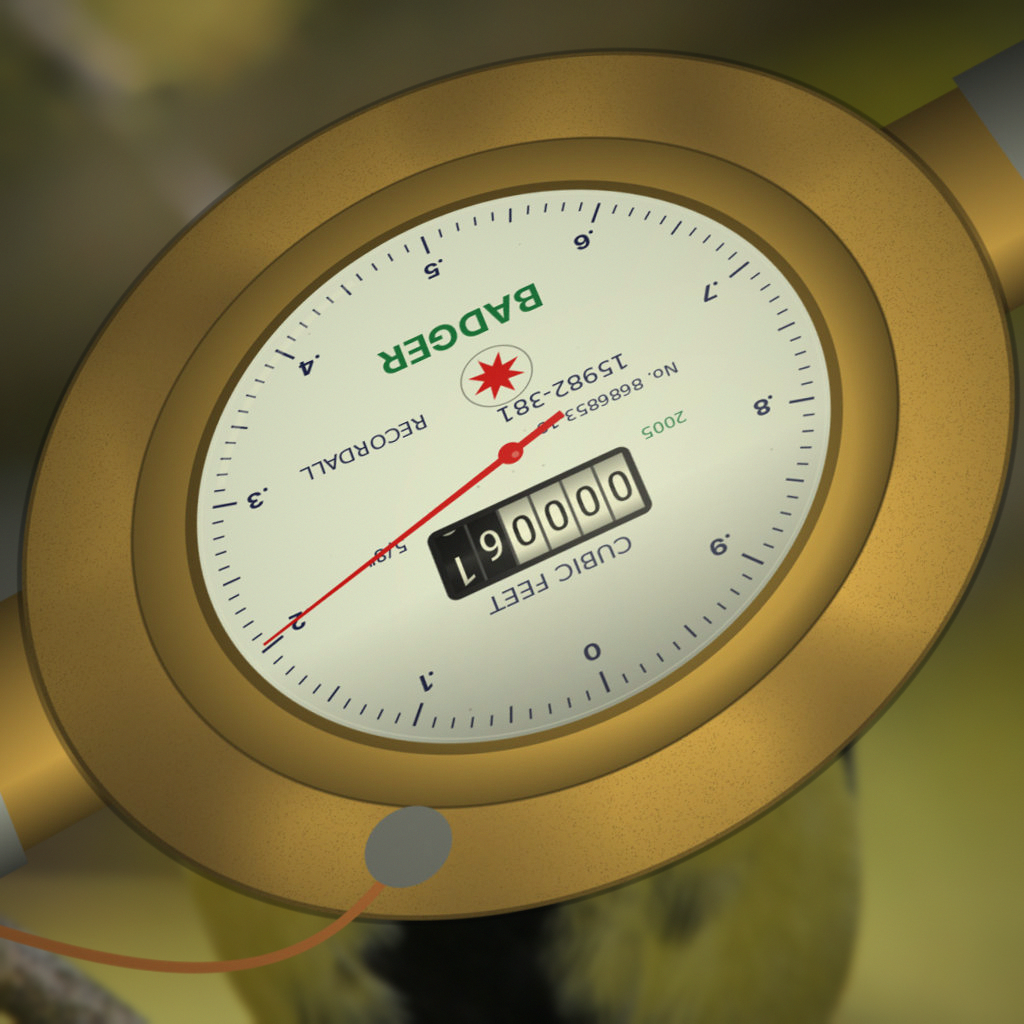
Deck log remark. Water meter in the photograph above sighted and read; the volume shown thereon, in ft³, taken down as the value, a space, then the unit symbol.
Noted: 61.20 ft³
